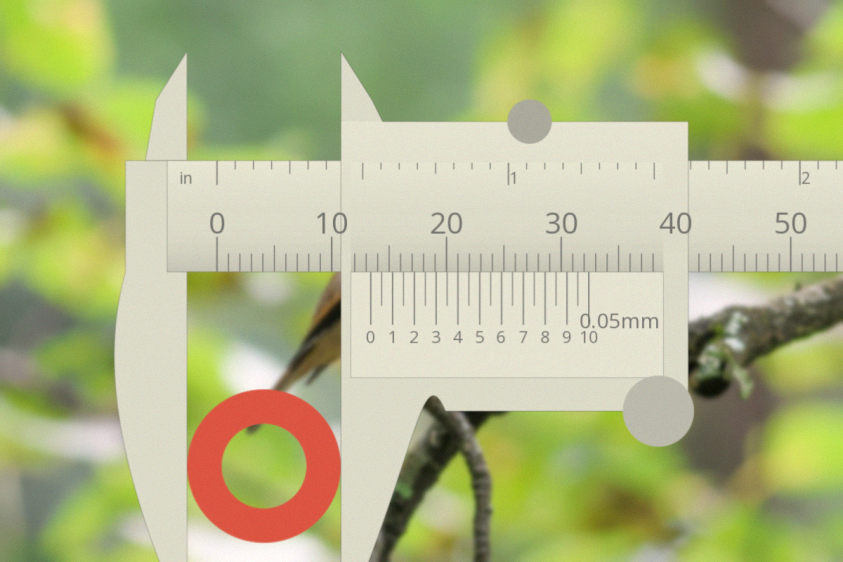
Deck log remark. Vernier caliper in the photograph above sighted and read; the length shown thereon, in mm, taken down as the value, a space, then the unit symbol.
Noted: 13.4 mm
